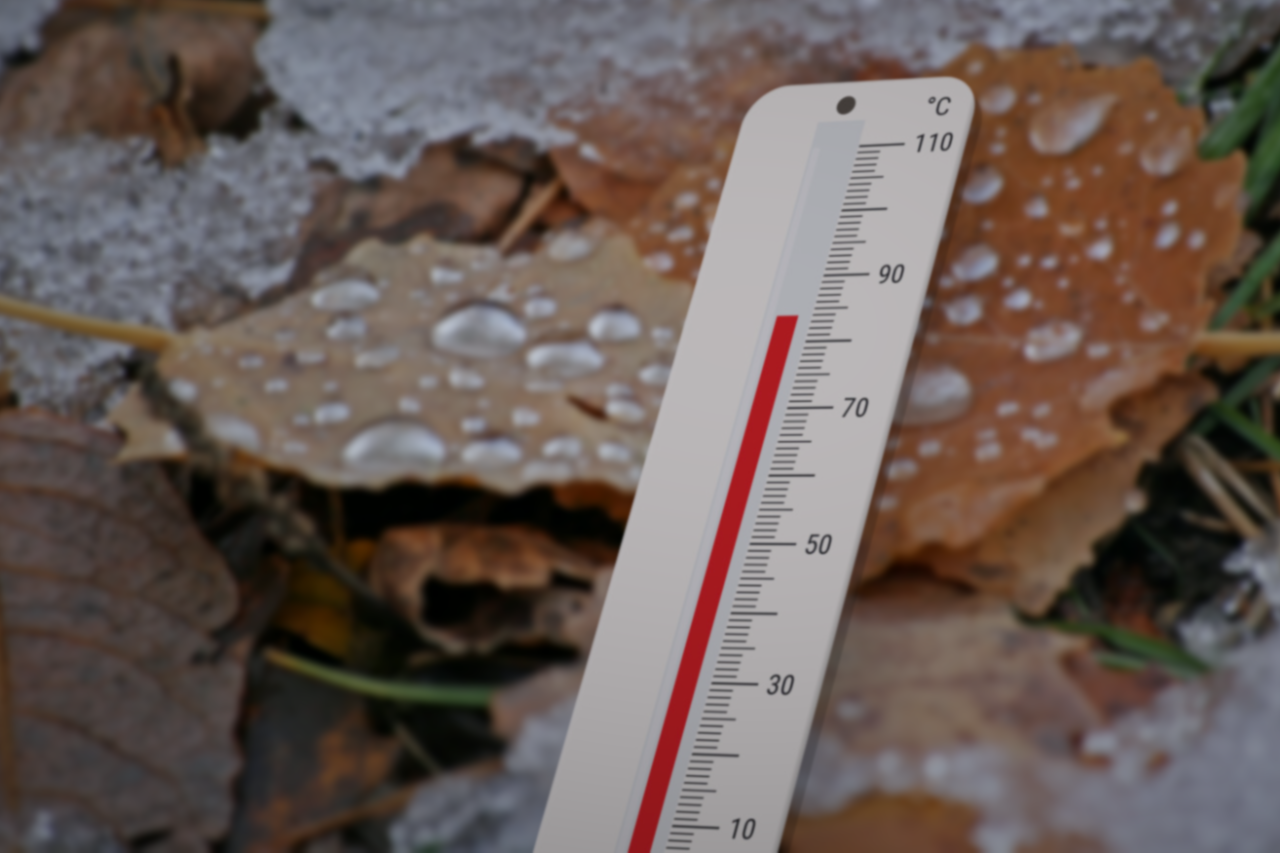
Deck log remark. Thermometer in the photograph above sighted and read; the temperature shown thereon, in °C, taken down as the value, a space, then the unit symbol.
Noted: 84 °C
